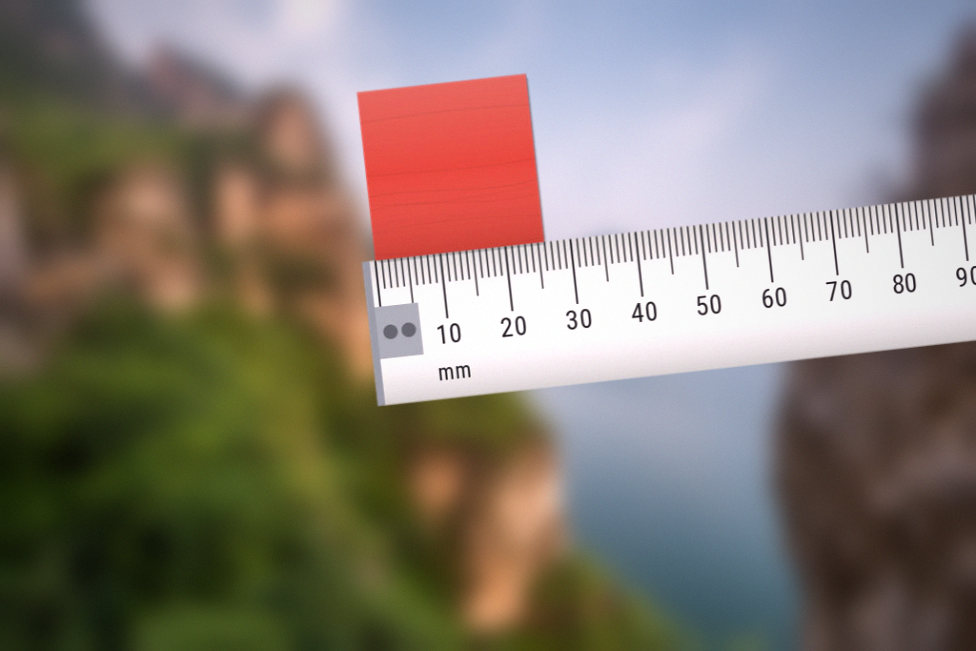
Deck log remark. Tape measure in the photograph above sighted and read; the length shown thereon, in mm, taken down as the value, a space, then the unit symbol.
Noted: 26 mm
